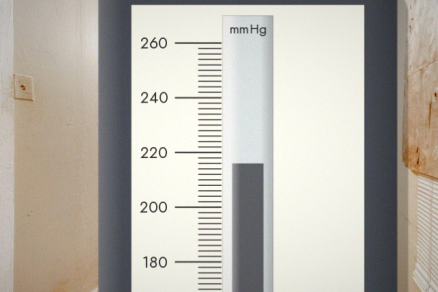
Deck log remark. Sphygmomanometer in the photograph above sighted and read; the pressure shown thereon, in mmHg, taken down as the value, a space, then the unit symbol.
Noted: 216 mmHg
